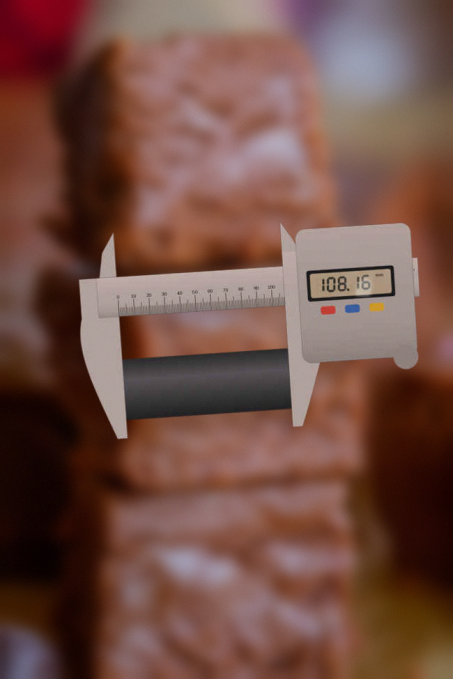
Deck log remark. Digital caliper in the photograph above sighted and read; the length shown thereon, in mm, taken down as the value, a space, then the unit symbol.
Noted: 108.16 mm
